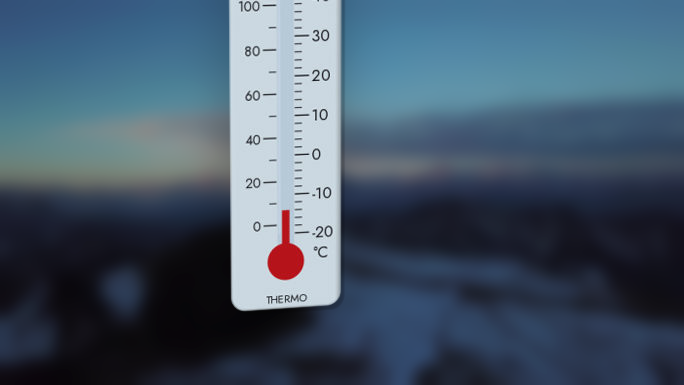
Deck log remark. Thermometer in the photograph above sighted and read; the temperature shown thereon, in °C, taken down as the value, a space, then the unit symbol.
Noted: -14 °C
